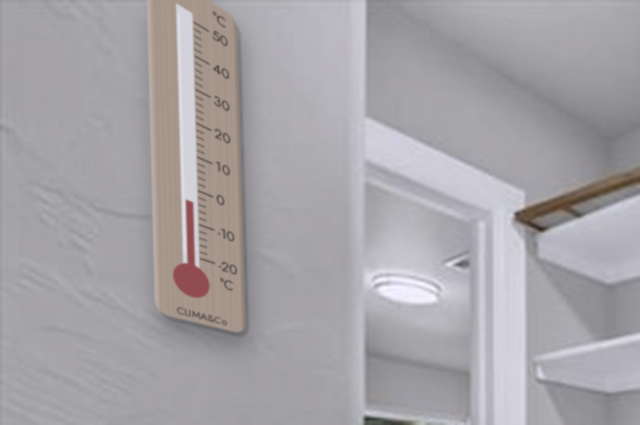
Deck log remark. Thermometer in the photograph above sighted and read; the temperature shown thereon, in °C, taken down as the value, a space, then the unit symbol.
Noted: -4 °C
